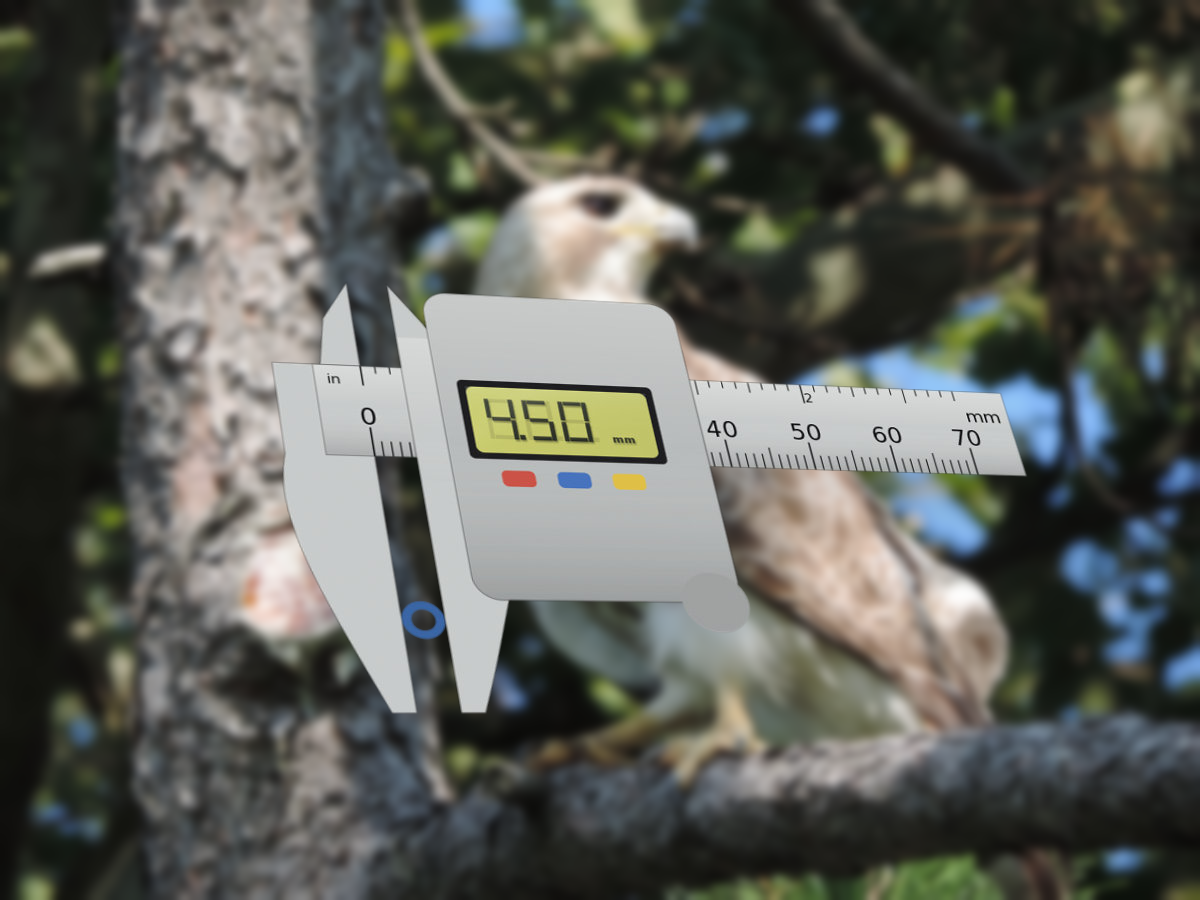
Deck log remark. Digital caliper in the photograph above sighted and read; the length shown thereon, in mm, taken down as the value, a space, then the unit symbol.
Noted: 4.50 mm
